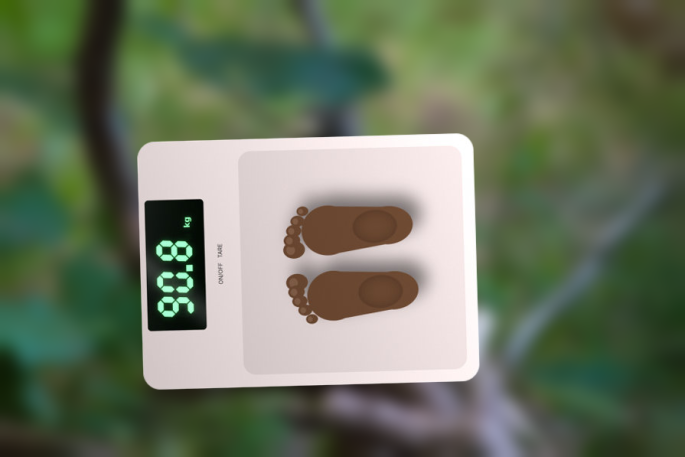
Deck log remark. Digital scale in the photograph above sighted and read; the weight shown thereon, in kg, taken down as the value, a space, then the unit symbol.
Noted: 90.8 kg
